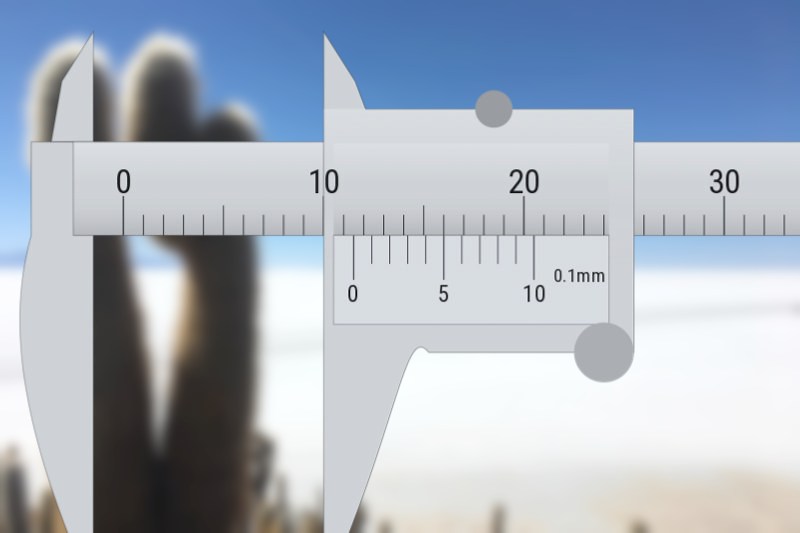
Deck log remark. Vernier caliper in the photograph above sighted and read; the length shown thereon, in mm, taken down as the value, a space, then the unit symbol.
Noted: 11.5 mm
